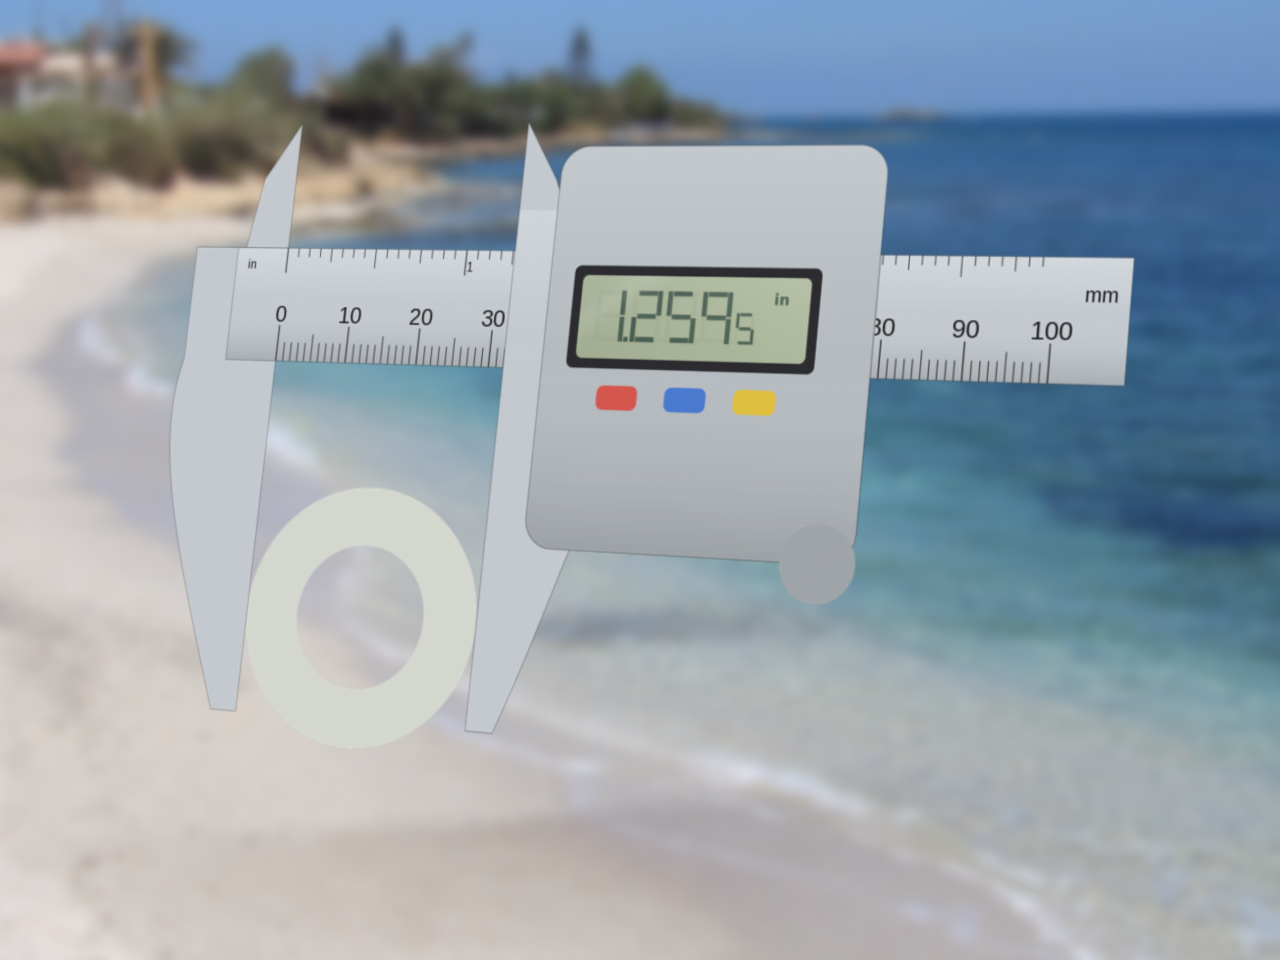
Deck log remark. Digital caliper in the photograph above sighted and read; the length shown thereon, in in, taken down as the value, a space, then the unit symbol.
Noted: 1.2595 in
